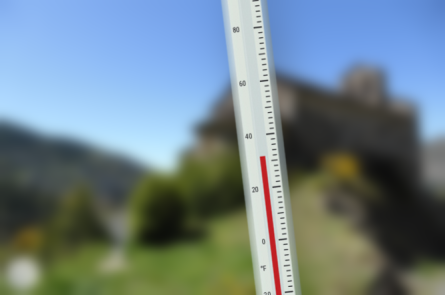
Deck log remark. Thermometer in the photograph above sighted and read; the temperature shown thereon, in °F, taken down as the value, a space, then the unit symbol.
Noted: 32 °F
